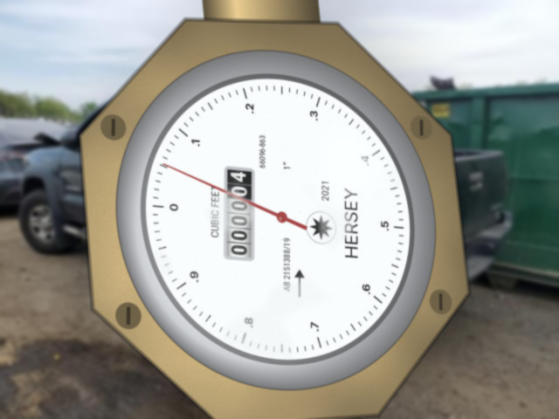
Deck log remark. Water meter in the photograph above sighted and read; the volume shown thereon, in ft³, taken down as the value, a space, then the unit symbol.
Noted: 4.05 ft³
